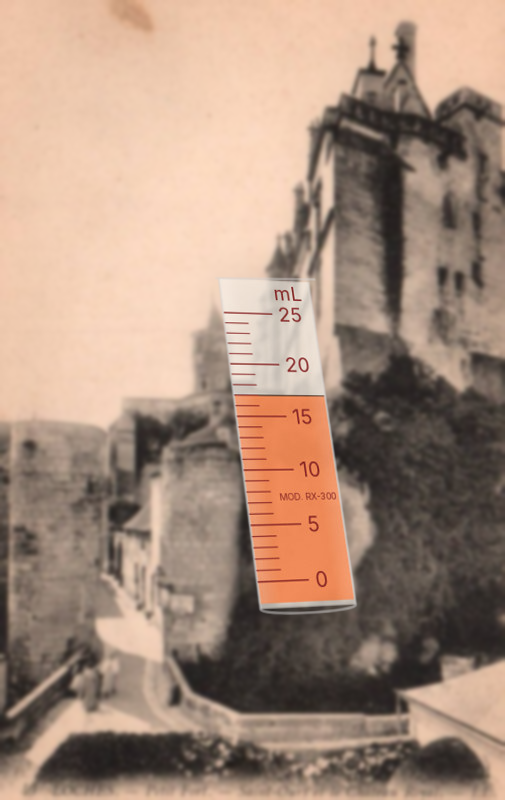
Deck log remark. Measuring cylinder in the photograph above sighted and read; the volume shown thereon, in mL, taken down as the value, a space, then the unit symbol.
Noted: 17 mL
